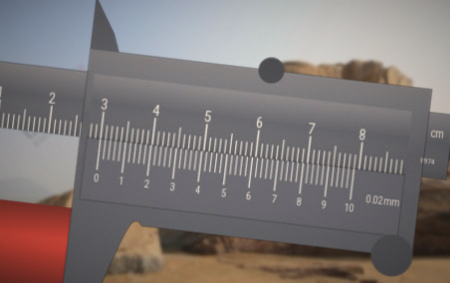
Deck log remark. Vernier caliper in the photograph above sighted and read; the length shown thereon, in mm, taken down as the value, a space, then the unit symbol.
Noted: 30.0 mm
